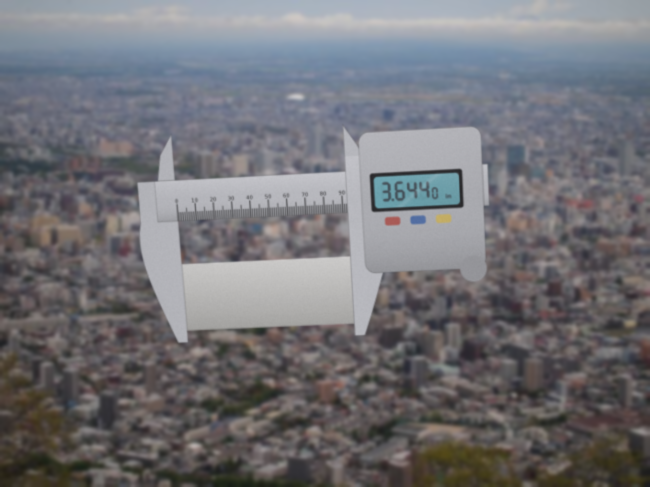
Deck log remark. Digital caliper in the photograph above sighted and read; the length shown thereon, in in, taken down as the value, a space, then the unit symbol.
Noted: 3.6440 in
